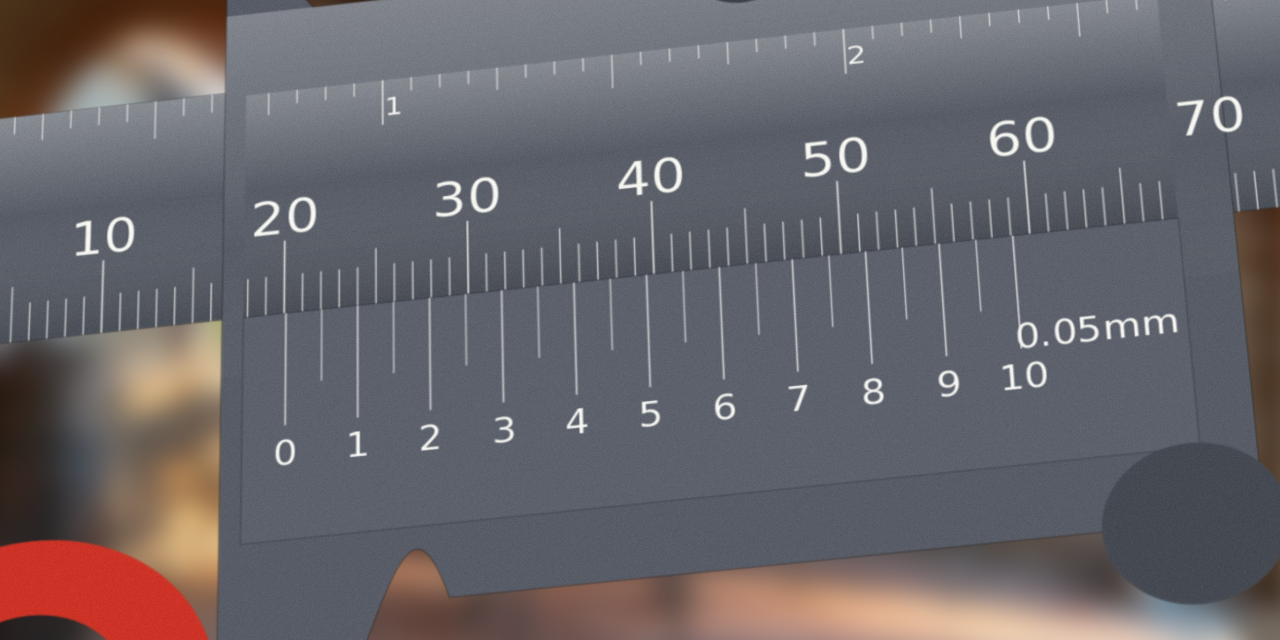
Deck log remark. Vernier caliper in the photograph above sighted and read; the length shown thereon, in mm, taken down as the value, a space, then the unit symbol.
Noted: 20.1 mm
